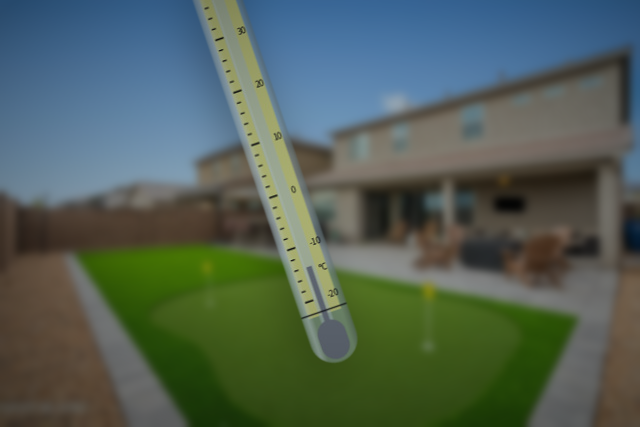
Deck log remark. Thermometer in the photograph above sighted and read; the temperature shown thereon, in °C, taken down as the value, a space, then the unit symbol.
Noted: -14 °C
